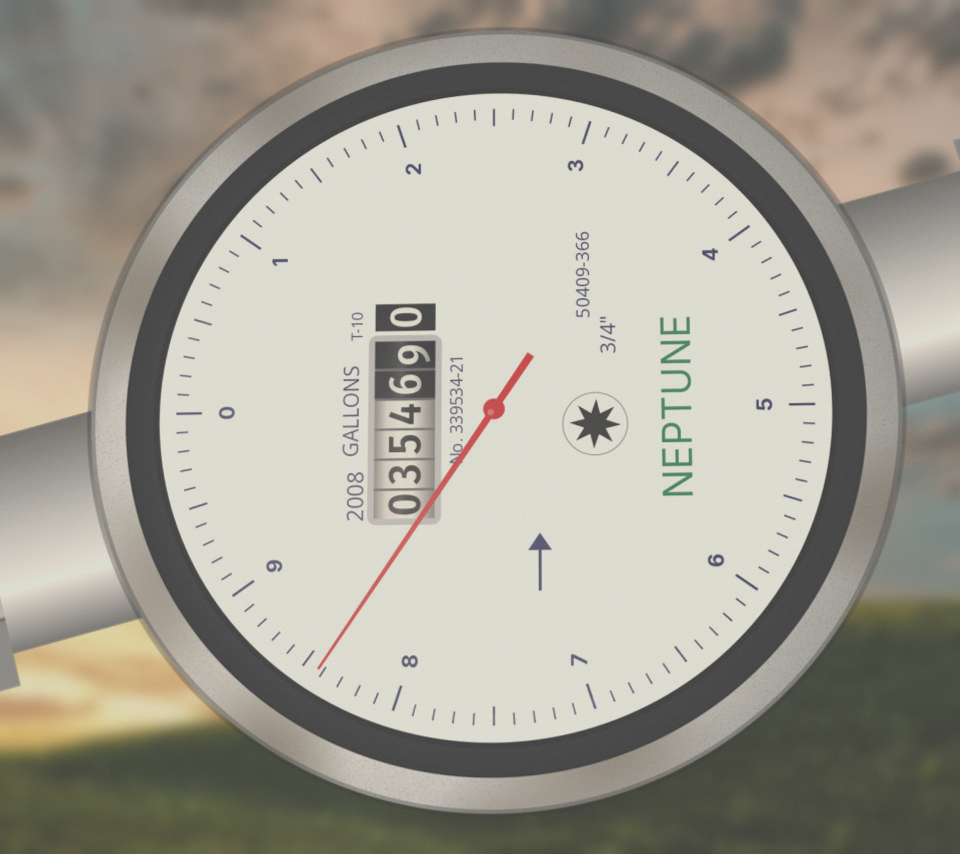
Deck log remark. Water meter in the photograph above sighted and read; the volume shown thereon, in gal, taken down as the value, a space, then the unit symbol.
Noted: 354688.4 gal
